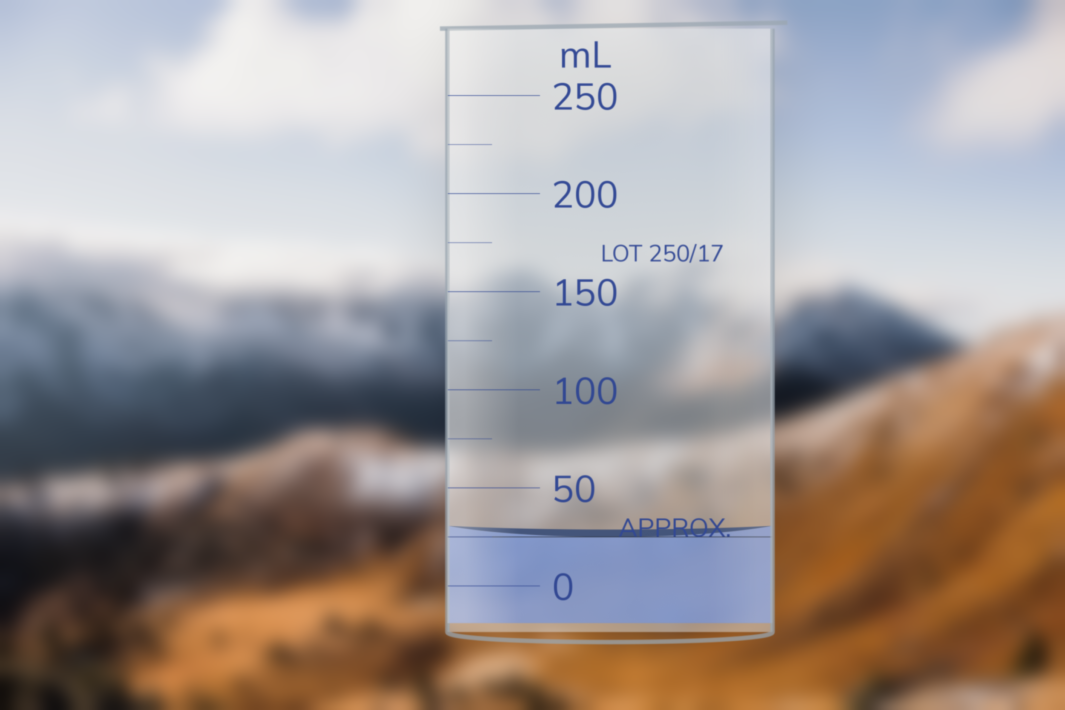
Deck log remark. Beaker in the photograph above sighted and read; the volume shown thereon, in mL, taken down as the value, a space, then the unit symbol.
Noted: 25 mL
